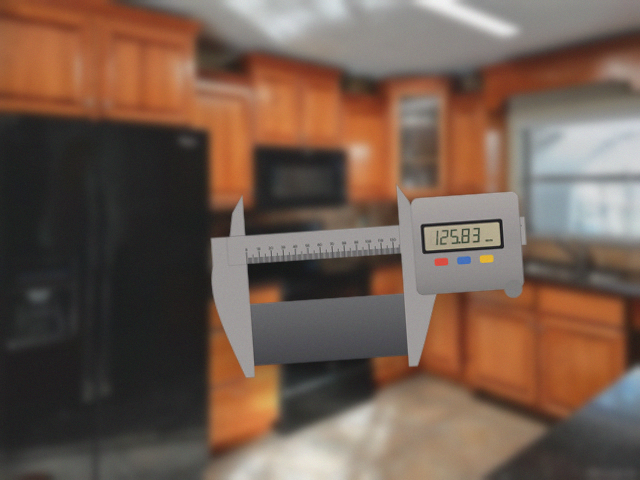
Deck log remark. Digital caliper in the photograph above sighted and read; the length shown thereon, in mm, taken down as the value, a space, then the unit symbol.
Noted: 125.83 mm
